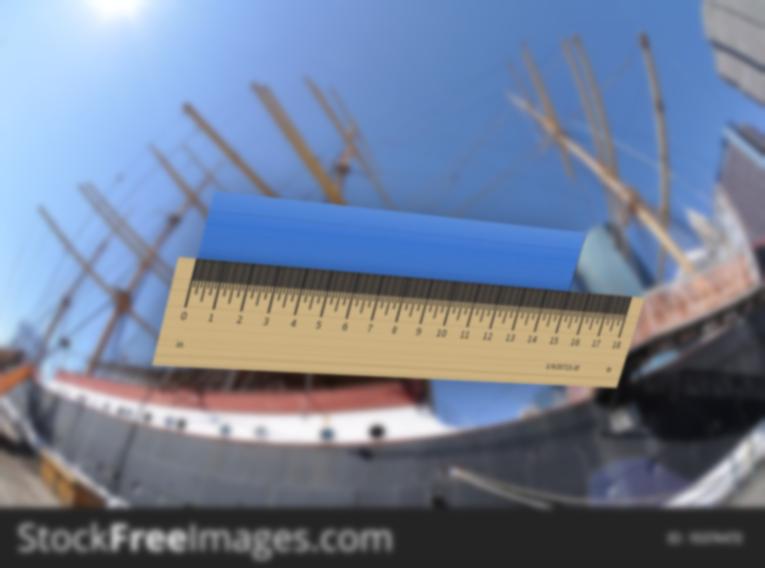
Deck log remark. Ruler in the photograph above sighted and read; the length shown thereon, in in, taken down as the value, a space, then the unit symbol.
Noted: 15 in
